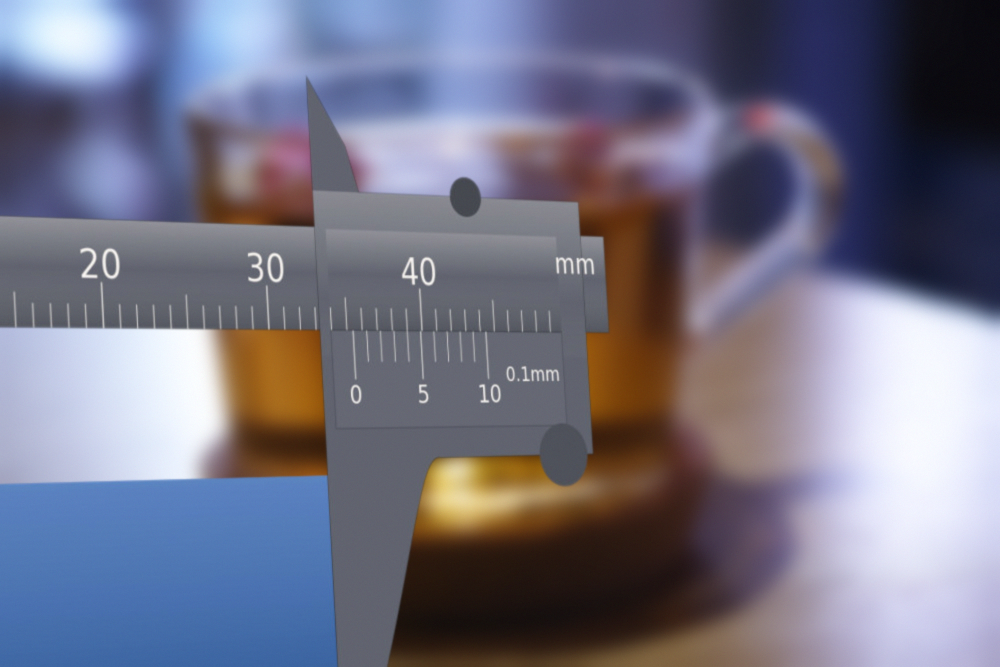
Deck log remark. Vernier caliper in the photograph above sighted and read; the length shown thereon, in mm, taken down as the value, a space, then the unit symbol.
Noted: 35.4 mm
